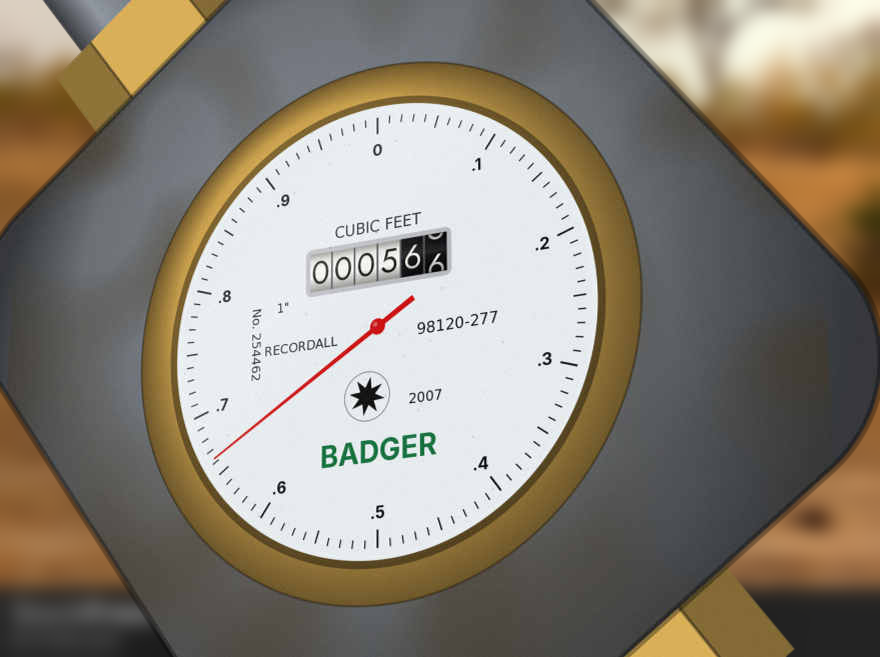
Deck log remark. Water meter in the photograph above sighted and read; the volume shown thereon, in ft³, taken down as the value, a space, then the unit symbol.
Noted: 565.66 ft³
